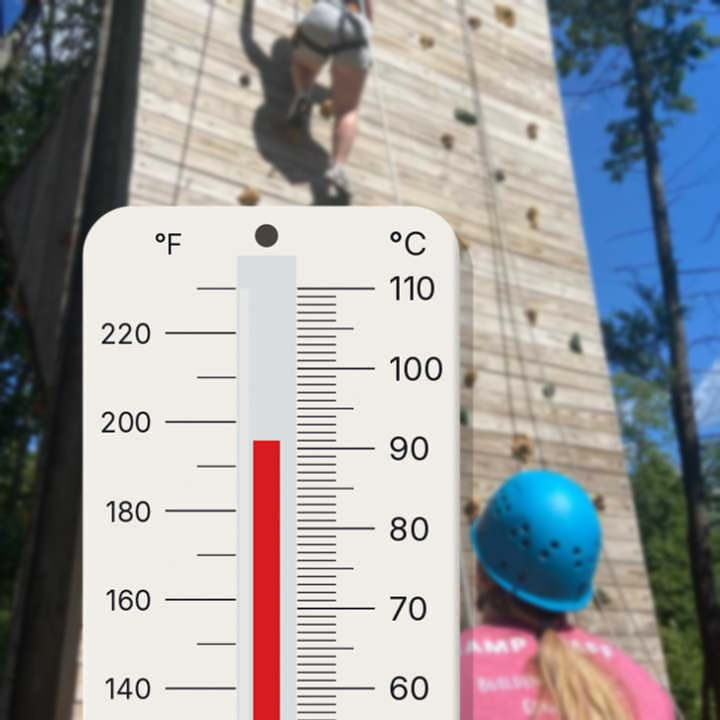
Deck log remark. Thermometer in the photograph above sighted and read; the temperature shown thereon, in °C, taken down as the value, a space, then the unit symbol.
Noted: 91 °C
